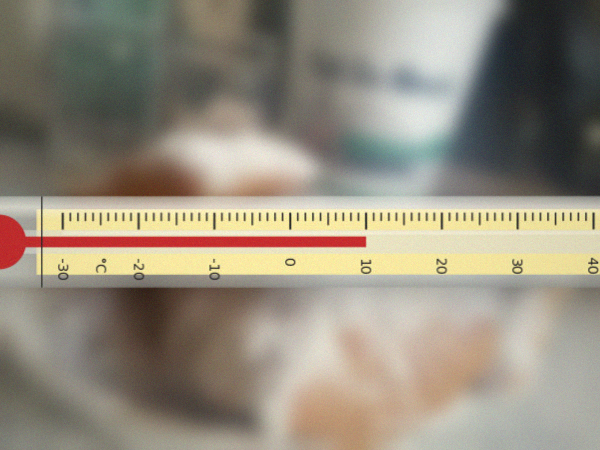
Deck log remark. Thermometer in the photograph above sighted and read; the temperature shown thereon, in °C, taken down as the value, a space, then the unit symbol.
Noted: 10 °C
